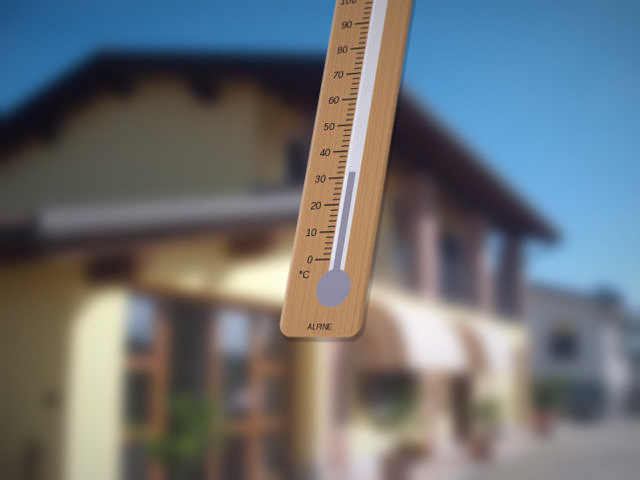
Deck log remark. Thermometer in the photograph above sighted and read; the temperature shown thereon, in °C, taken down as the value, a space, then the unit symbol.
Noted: 32 °C
